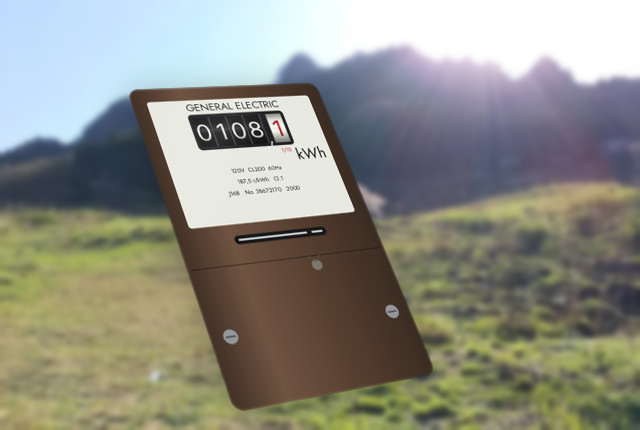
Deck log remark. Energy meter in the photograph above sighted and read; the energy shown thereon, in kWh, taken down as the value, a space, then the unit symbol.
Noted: 108.1 kWh
